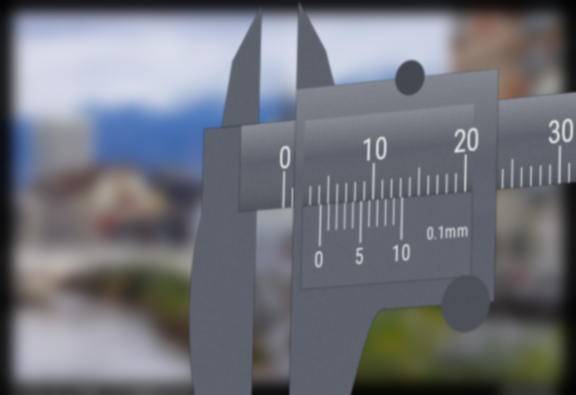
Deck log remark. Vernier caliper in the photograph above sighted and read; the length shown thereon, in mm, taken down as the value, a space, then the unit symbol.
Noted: 4.2 mm
